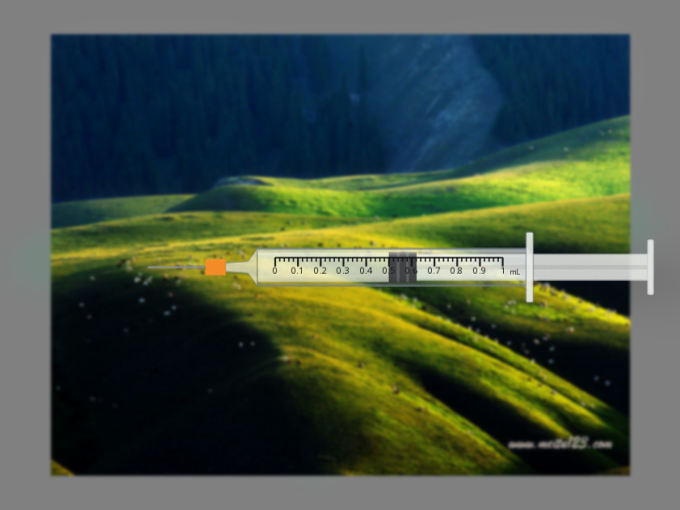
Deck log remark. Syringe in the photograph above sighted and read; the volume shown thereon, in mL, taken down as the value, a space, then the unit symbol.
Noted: 0.5 mL
